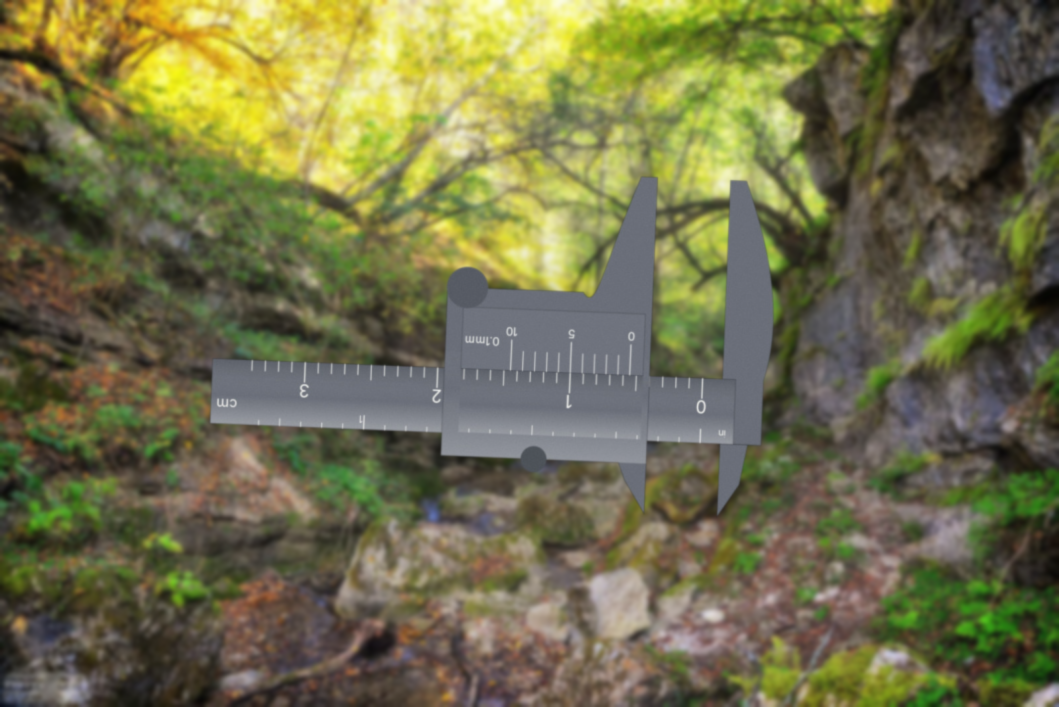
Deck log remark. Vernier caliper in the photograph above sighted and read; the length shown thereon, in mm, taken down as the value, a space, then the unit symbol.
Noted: 5.5 mm
